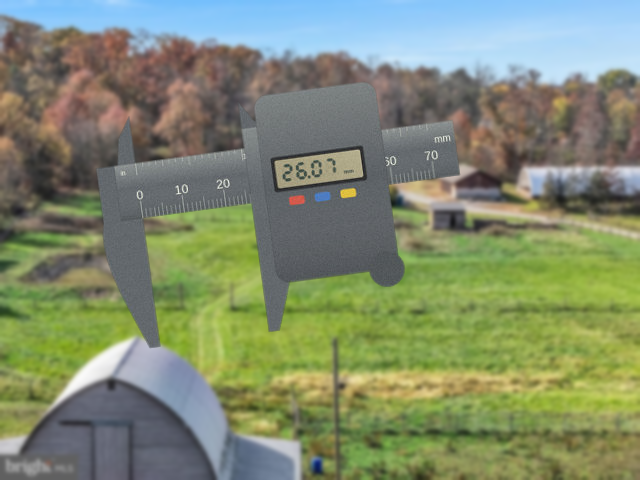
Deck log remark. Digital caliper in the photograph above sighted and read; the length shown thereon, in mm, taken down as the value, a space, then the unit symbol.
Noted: 26.07 mm
